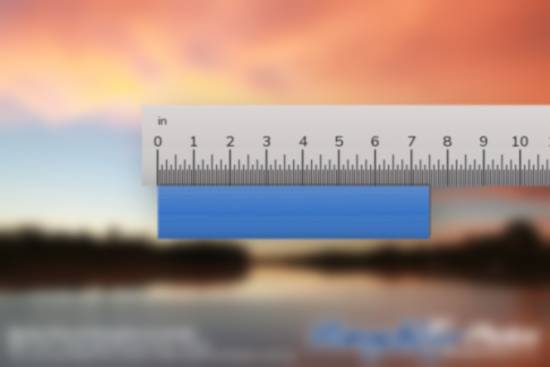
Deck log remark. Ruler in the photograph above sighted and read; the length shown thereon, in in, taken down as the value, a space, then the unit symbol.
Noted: 7.5 in
